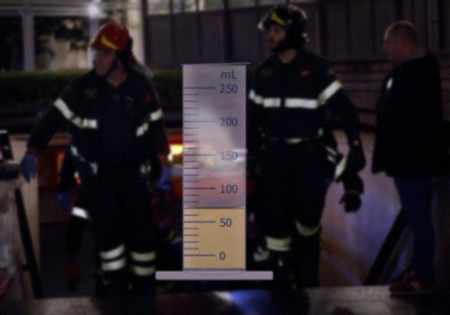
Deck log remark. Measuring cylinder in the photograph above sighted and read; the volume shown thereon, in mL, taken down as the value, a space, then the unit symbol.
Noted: 70 mL
